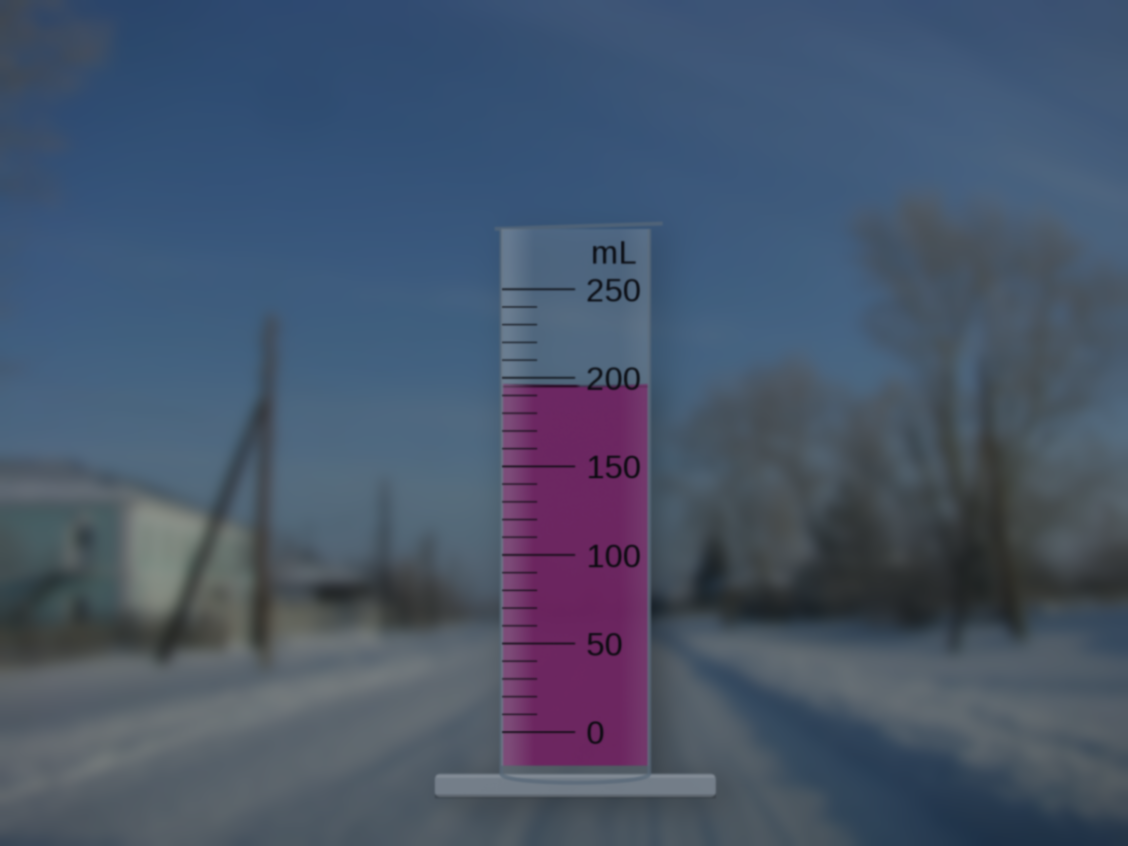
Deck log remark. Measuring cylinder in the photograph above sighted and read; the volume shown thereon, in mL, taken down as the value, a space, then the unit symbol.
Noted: 195 mL
